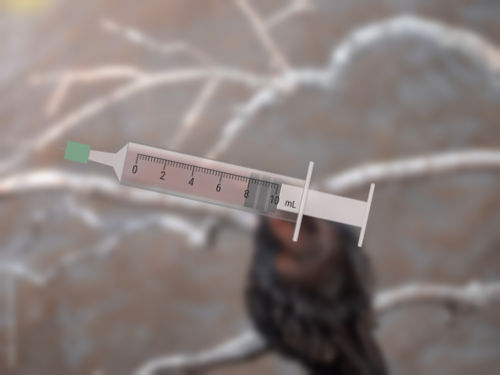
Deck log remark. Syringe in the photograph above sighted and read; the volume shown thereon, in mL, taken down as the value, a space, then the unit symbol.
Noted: 8 mL
